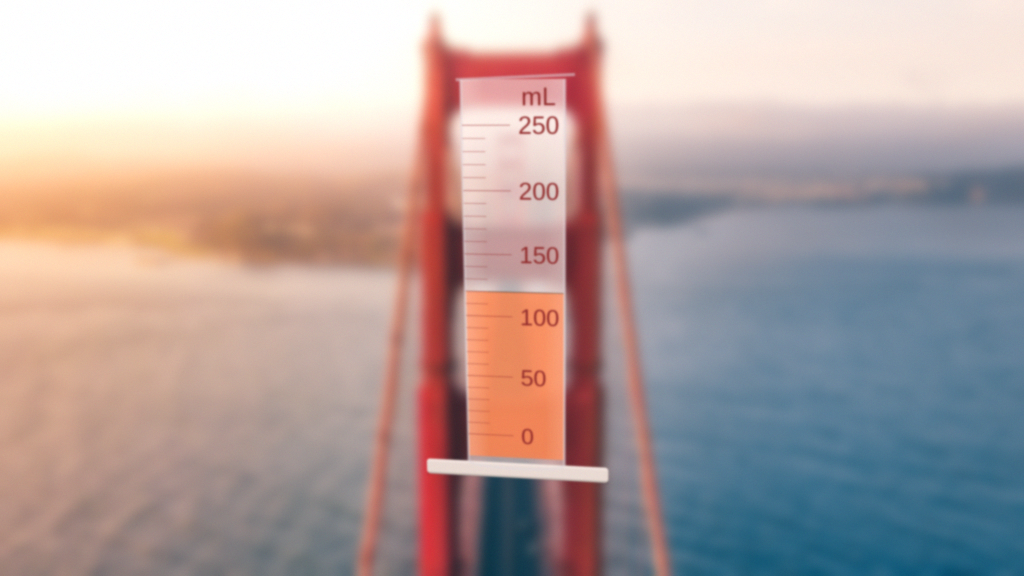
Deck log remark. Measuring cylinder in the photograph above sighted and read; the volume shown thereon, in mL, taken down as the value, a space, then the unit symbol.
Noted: 120 mL
